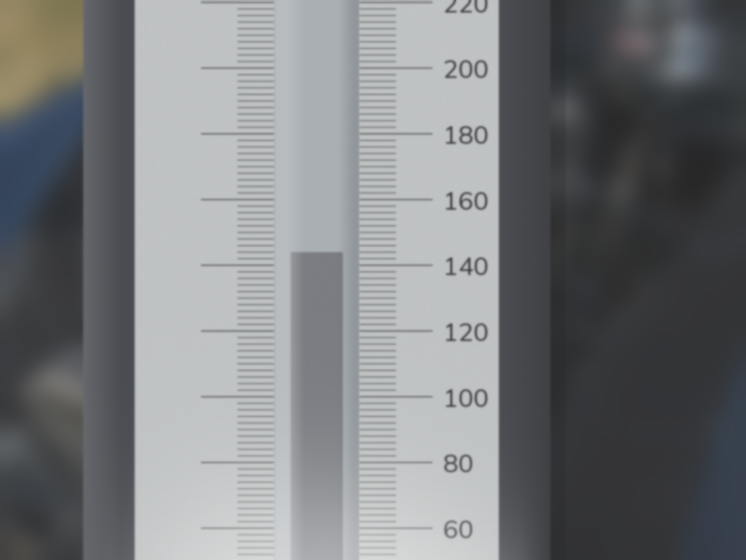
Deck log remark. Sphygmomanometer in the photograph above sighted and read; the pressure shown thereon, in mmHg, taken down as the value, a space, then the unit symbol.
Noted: 144 mmHg
